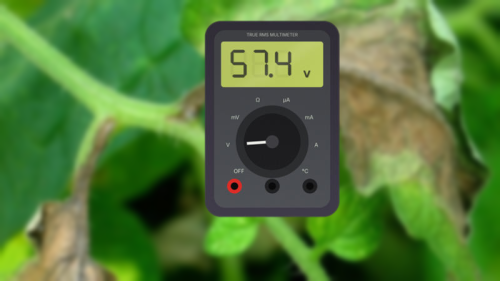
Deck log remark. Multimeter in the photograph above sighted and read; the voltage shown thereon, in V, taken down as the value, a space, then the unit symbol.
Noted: 57.4 V
